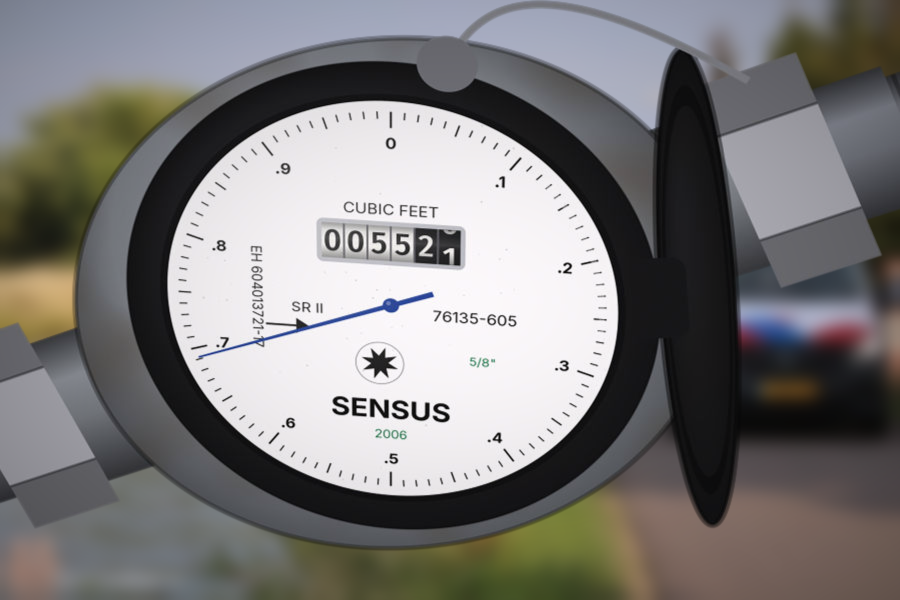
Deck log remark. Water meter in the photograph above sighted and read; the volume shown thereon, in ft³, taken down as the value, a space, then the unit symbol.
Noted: 5520.69 ft³
